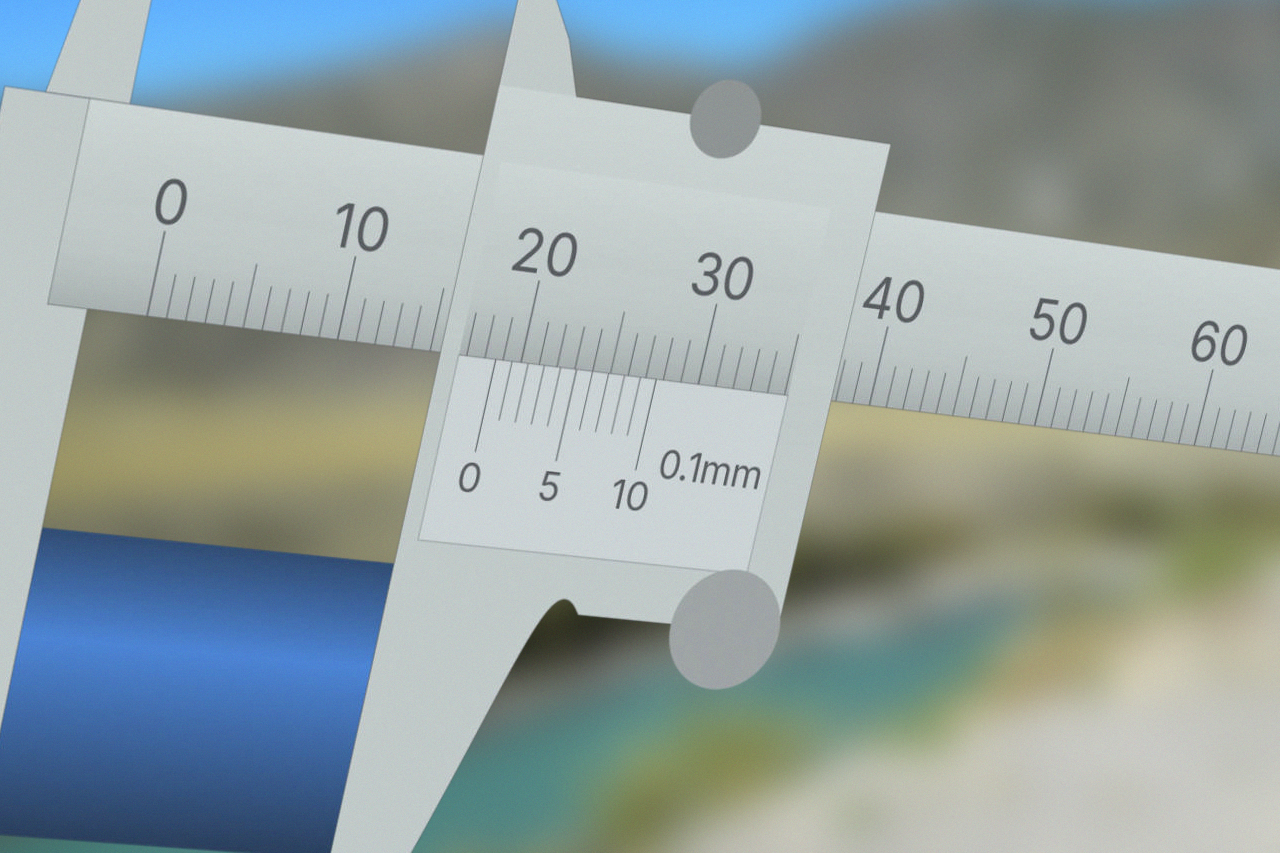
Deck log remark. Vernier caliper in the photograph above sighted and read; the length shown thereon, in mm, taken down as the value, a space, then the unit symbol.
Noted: 18.6 mm
